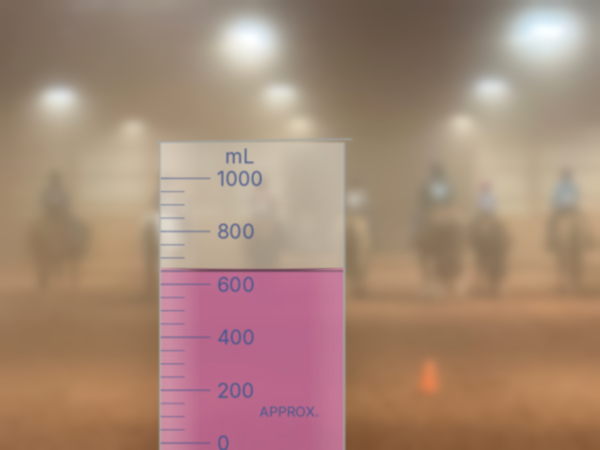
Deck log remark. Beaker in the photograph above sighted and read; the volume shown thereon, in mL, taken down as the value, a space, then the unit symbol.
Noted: 650 mL
